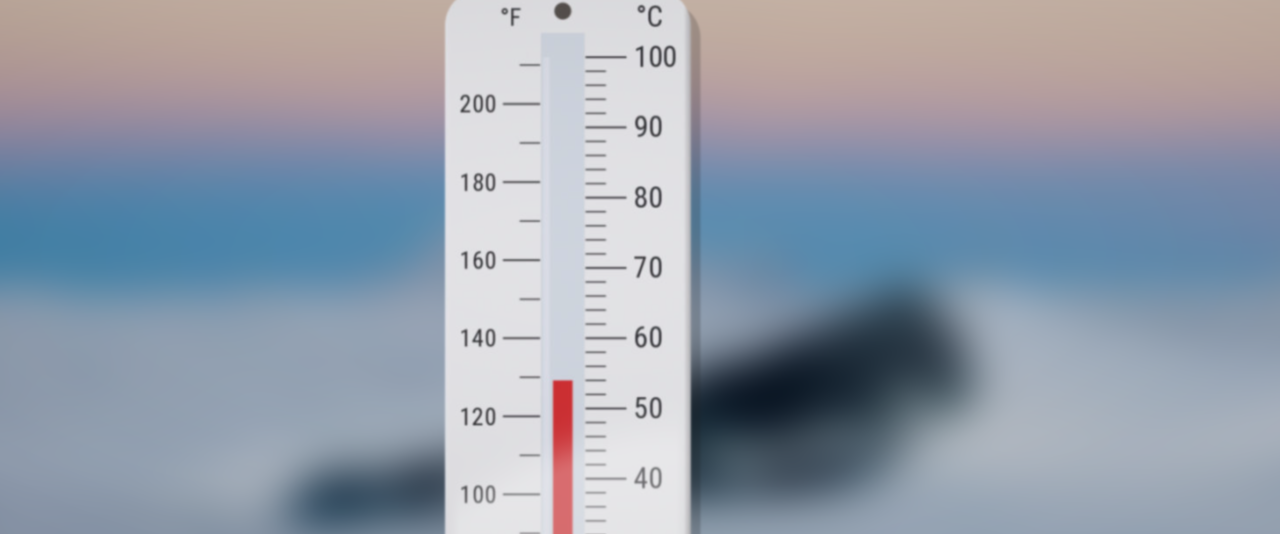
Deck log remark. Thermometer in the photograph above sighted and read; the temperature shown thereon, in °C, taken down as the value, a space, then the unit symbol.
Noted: 54 °C
